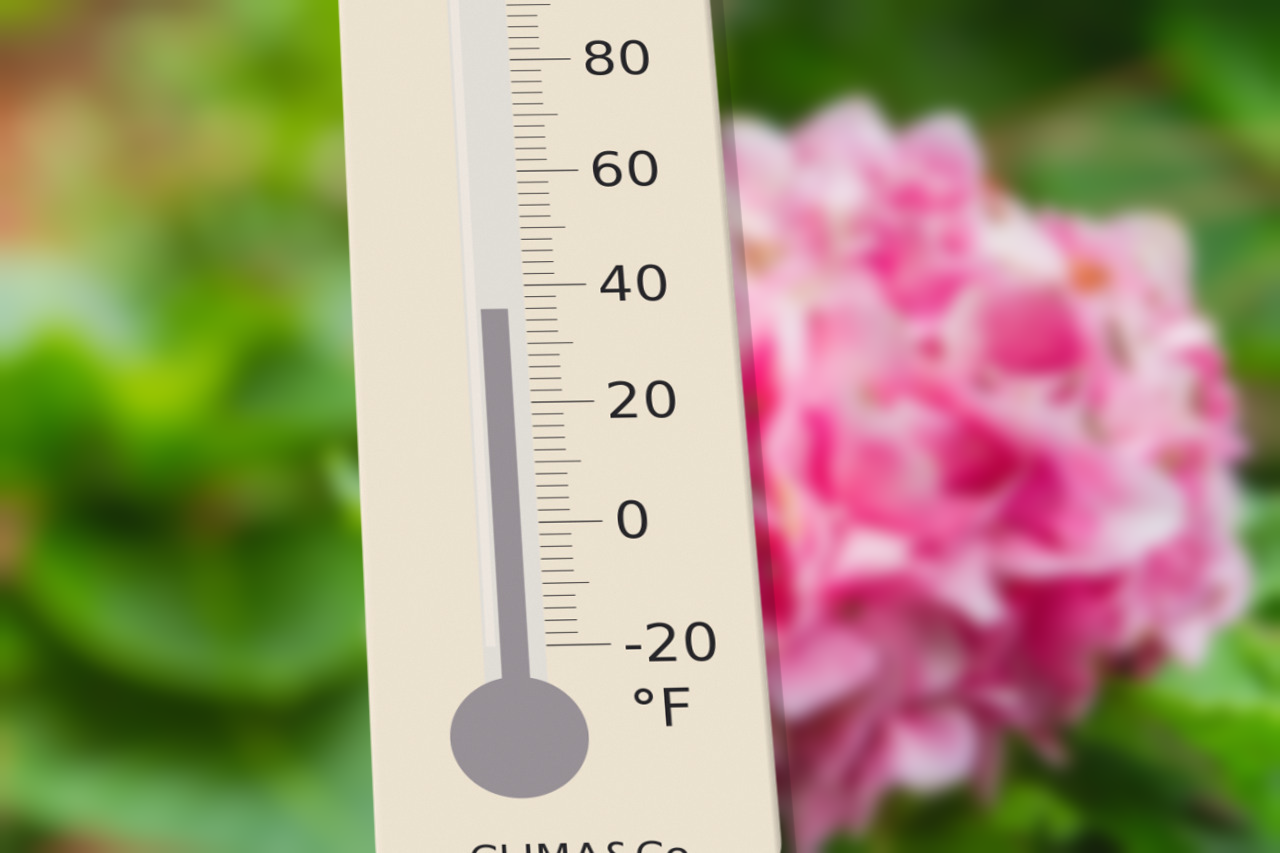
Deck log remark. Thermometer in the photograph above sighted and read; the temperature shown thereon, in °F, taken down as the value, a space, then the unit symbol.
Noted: 36 °F
